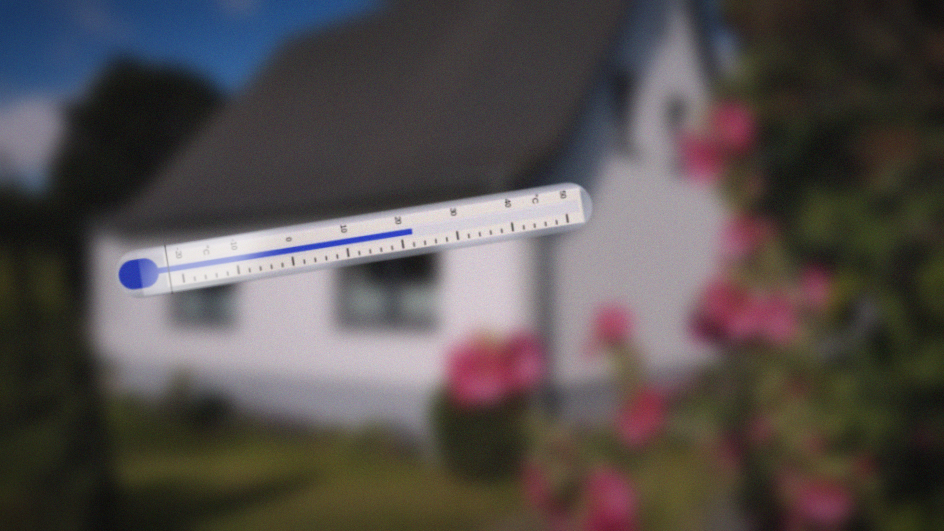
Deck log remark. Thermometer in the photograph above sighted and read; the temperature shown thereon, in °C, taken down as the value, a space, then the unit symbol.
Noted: 22 °C
